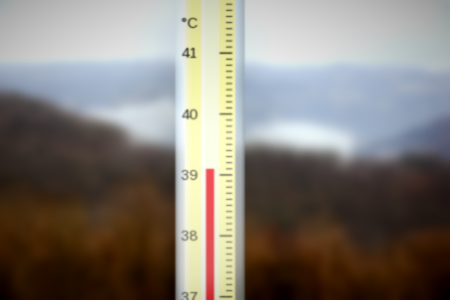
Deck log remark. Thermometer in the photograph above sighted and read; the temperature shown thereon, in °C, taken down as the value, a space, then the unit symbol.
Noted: 39.1 °C
